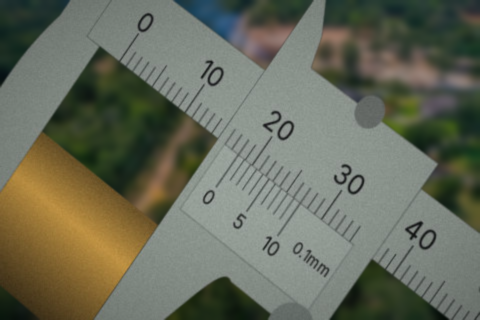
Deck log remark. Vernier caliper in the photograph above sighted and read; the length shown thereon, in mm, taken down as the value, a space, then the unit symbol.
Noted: 18.0 mm
